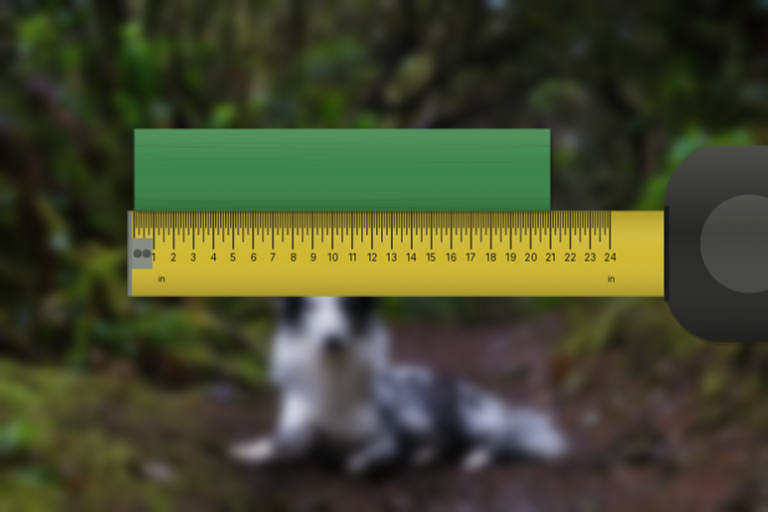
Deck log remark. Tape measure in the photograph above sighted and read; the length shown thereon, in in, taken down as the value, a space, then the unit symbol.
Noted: 21 in
